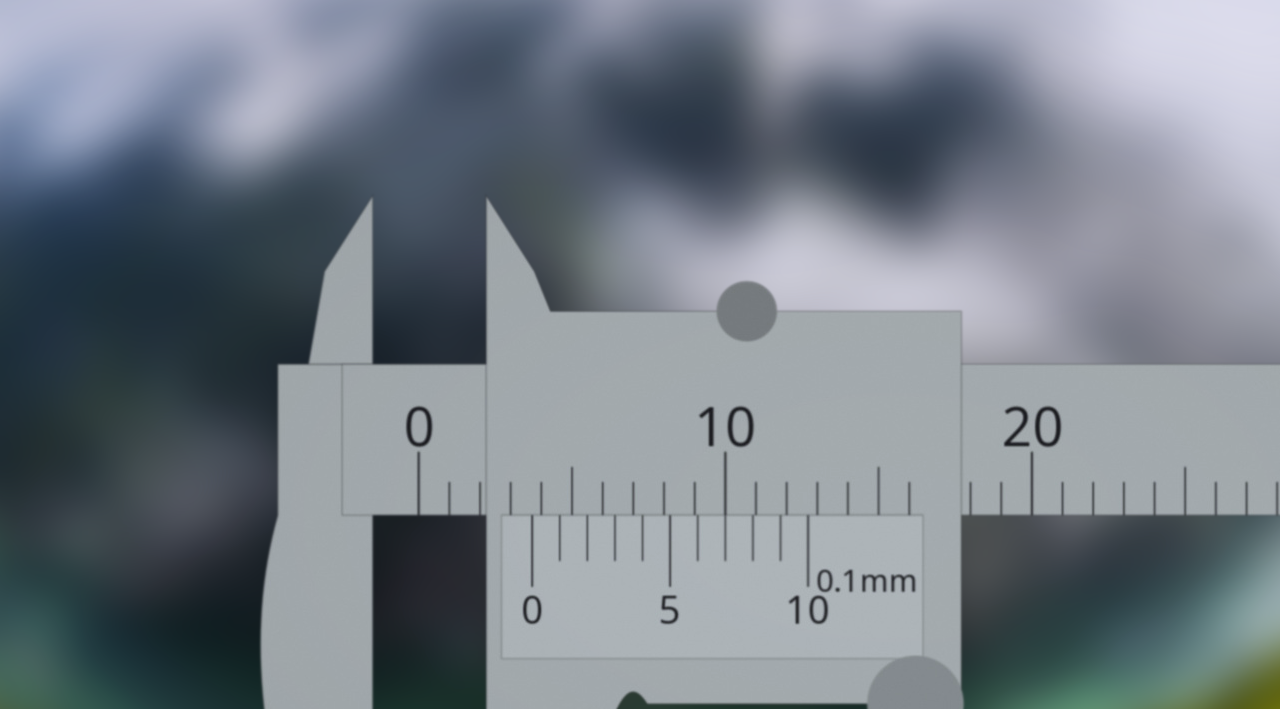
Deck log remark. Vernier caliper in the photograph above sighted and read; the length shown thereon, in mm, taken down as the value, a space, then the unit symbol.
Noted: 3.7 mm
